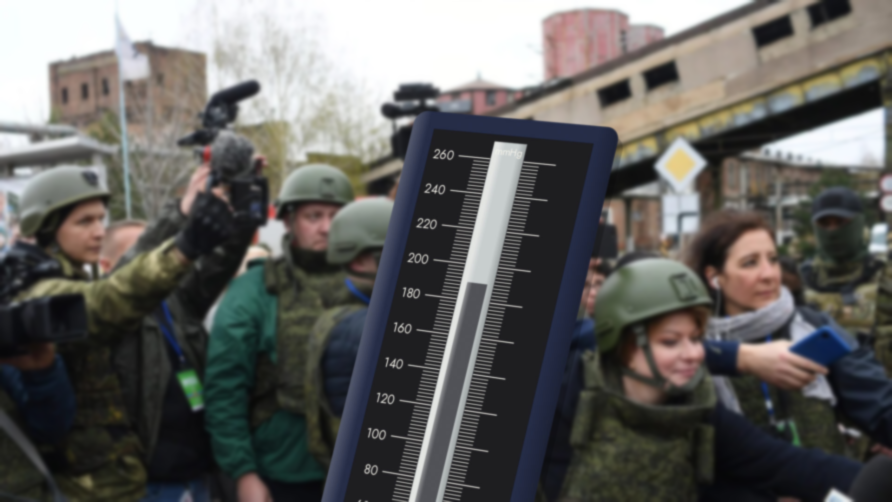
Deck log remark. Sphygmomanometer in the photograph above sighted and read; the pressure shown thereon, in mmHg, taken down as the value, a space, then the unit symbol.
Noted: 190 mmHg
